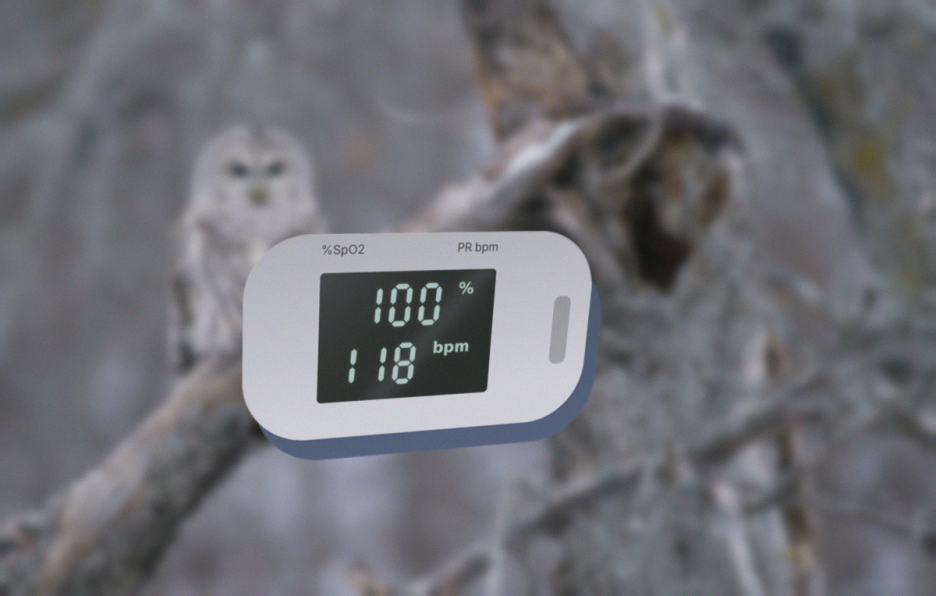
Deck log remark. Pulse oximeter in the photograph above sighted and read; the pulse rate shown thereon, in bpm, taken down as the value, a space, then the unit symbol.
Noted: 118 bpm
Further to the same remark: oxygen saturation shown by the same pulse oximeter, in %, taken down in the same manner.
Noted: 100 %
